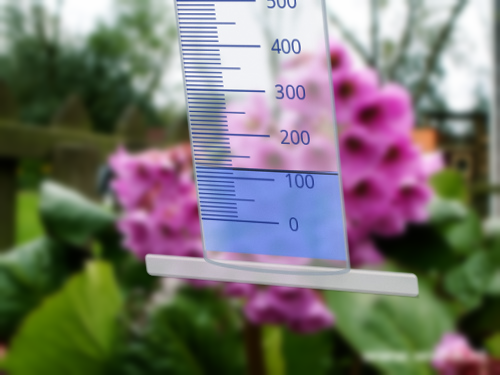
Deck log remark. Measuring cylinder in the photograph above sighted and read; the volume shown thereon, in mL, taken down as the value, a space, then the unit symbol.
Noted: 120 mL
